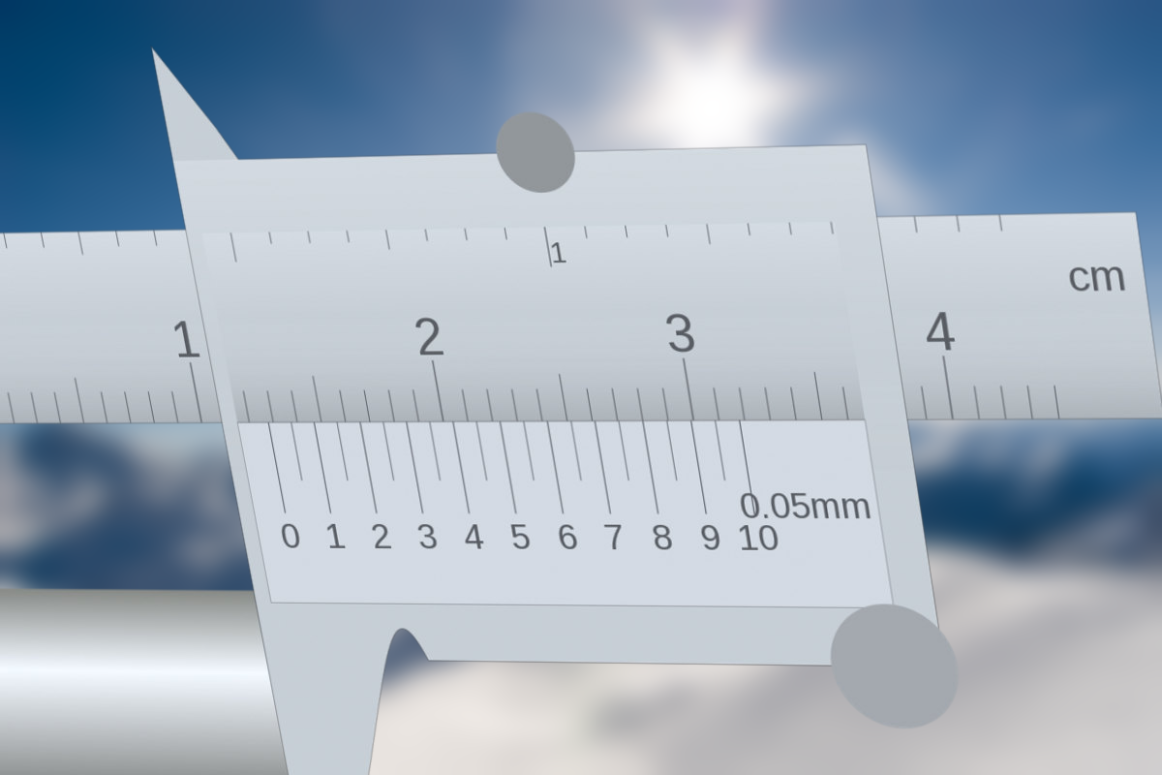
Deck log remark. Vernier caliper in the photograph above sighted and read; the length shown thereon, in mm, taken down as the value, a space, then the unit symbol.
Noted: 12.80 mm
